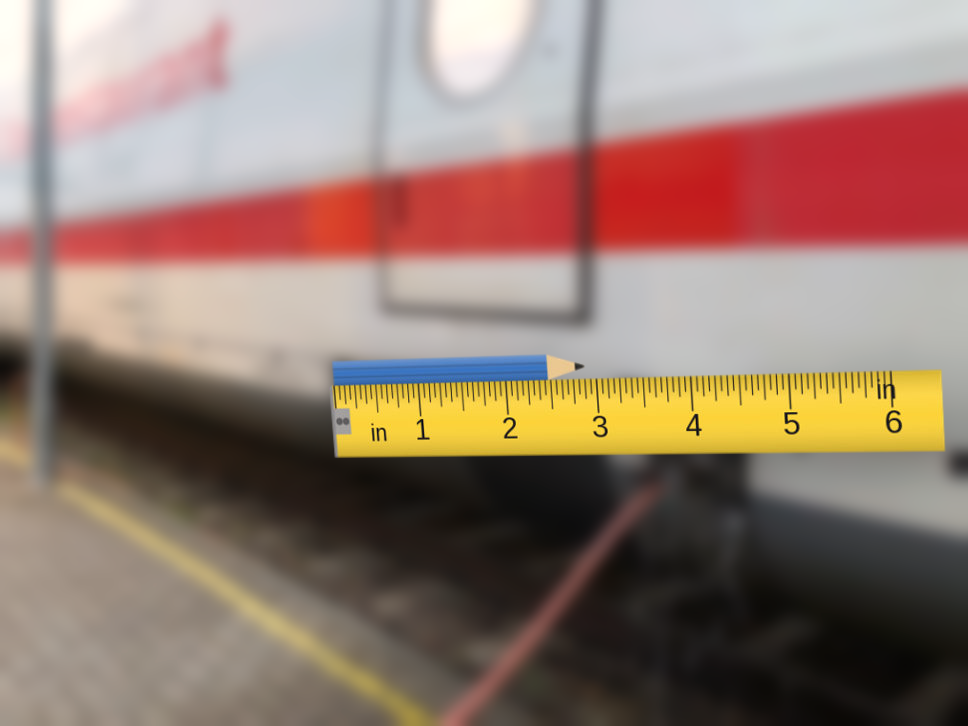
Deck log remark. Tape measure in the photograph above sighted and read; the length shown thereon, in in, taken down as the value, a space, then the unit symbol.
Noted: 2.875 in
